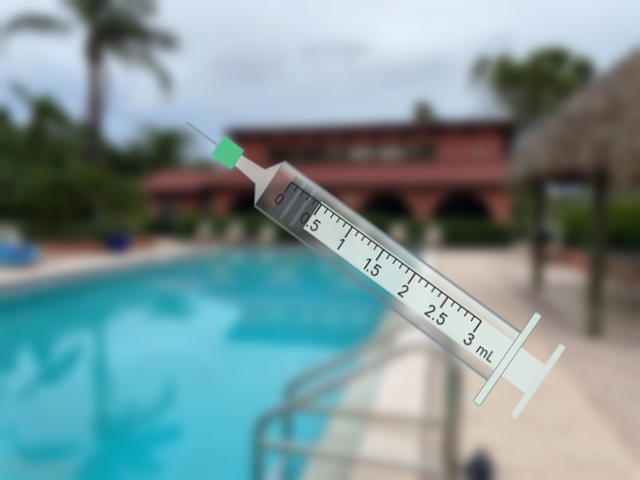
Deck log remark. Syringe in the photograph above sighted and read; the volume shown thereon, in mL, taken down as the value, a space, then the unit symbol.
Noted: 0 mL
